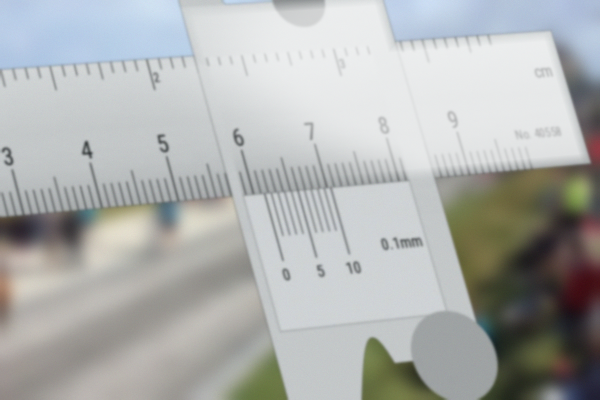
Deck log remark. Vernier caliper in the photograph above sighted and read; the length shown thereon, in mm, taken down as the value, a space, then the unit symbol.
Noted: 61.5 mm
